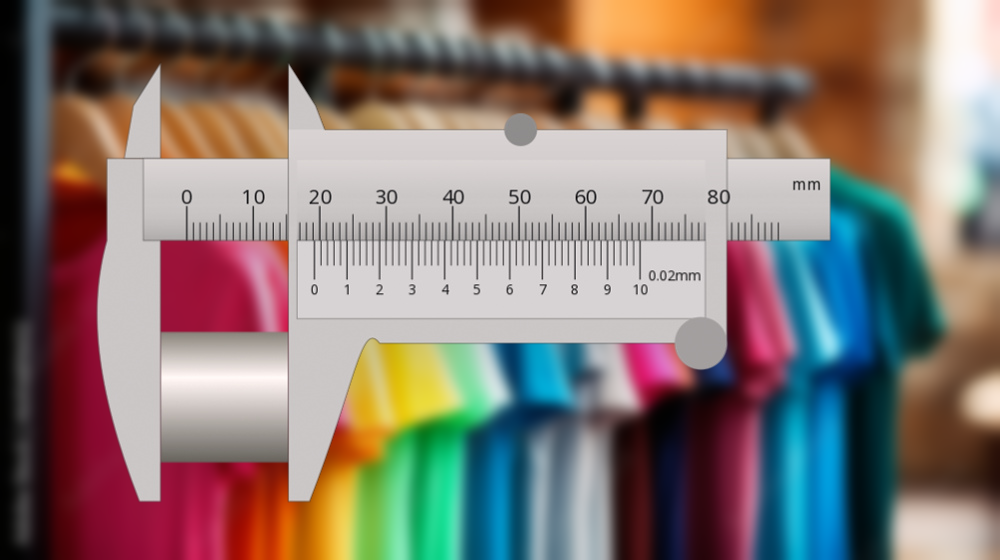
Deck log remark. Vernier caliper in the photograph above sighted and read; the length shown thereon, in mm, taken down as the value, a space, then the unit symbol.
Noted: 19.2 mm
